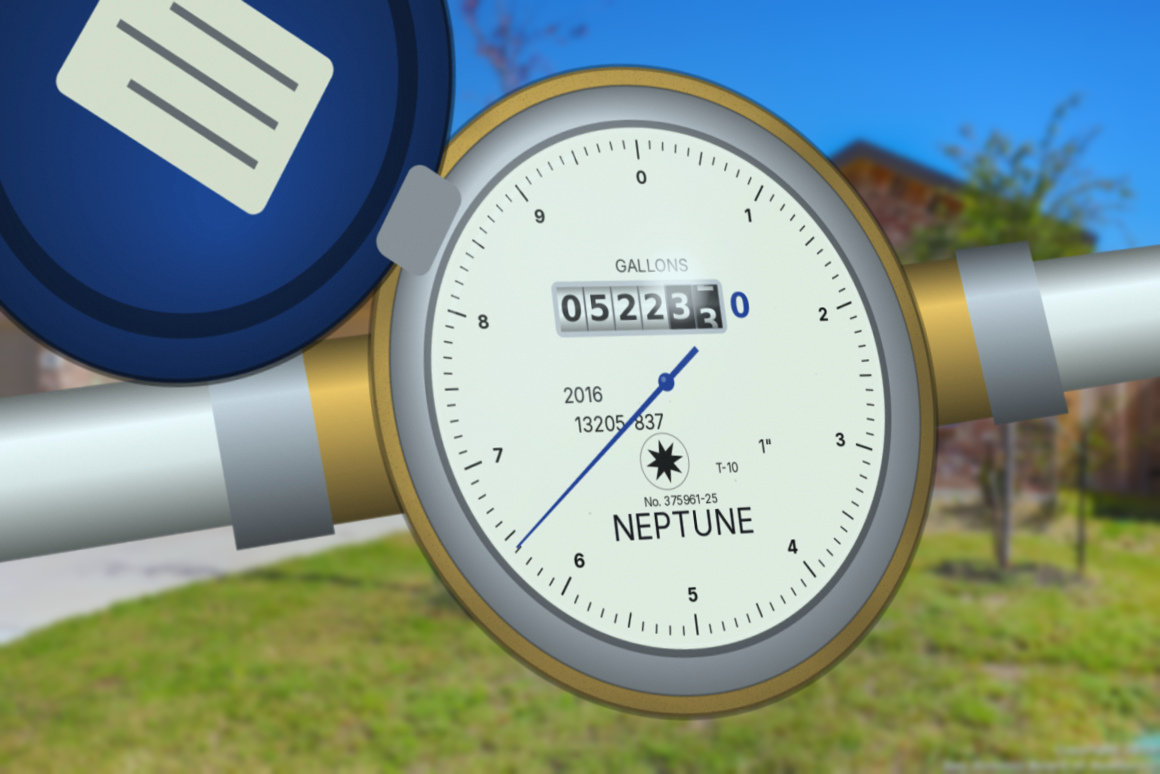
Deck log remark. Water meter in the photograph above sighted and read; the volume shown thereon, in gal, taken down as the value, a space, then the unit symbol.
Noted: 522326.4 gal
